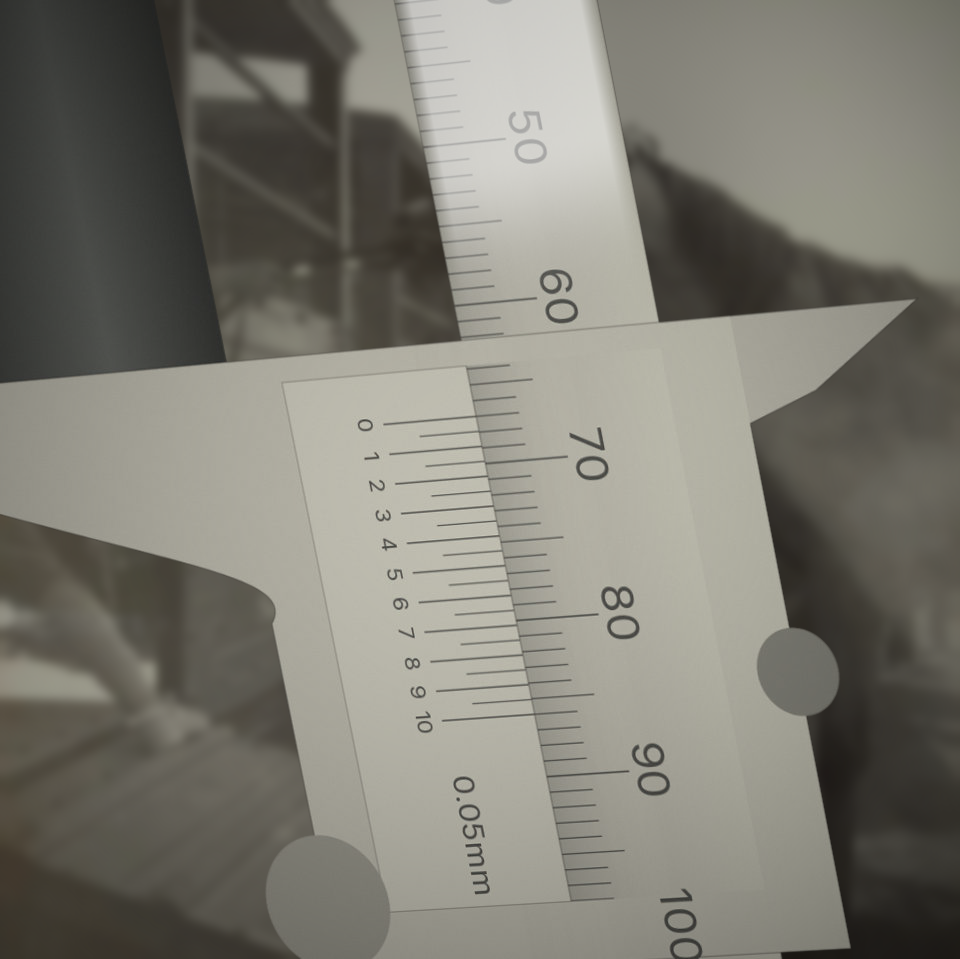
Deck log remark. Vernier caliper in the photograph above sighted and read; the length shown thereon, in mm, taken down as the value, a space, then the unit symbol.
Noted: 67.0 mm
